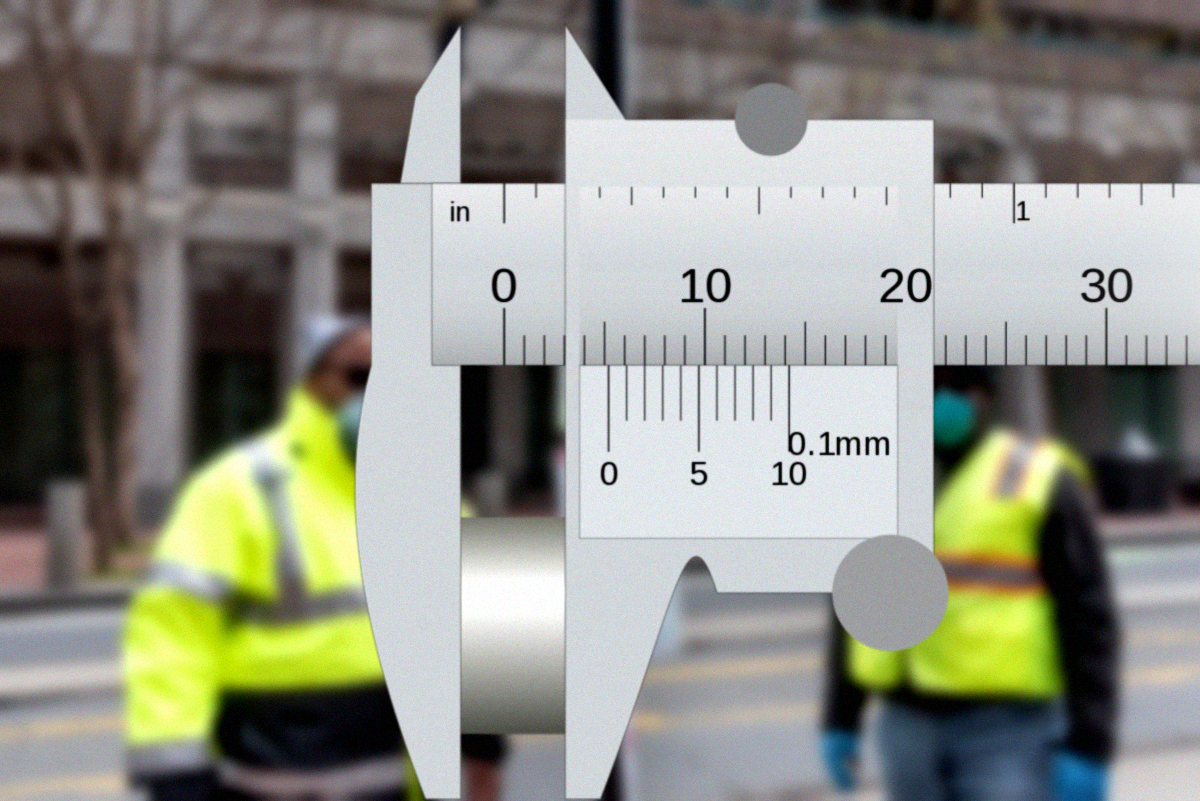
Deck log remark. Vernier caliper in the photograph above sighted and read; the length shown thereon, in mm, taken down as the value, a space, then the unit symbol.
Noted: 5.2 mm
